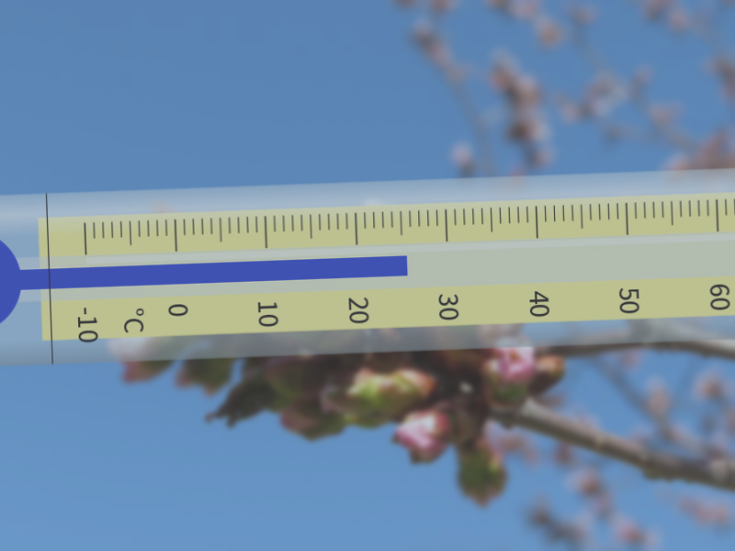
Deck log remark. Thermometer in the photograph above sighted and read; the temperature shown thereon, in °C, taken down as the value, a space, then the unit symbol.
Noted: 25.5 °C
